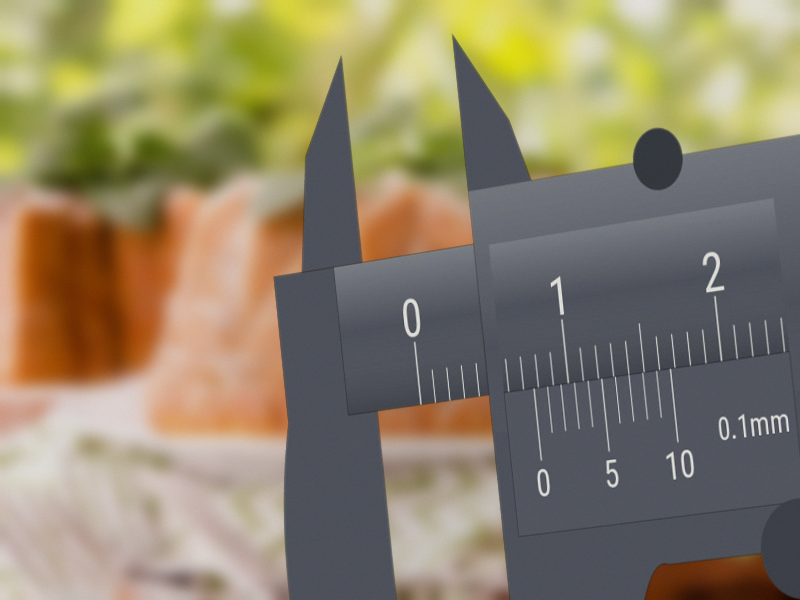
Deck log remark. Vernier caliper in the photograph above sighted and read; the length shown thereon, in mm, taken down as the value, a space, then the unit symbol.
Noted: 7.7 mm
